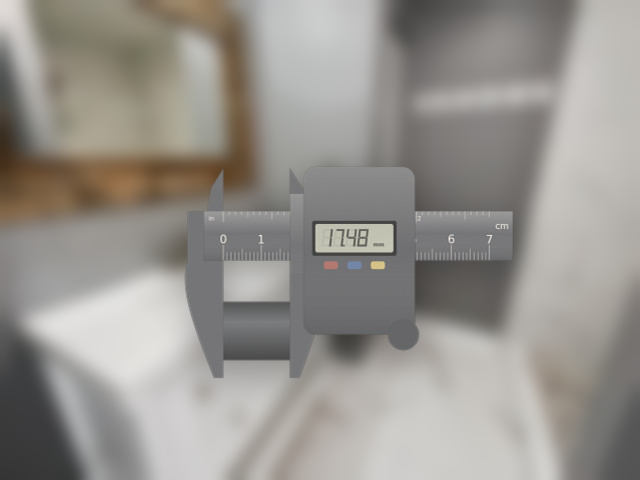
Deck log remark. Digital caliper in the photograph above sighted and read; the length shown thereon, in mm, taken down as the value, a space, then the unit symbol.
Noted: 17.48 mm
